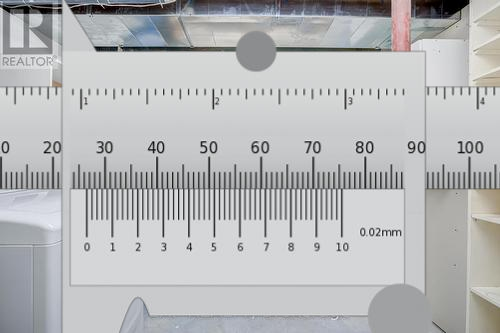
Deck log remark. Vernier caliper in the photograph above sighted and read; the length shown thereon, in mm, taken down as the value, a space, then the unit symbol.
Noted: 26.5 mm
